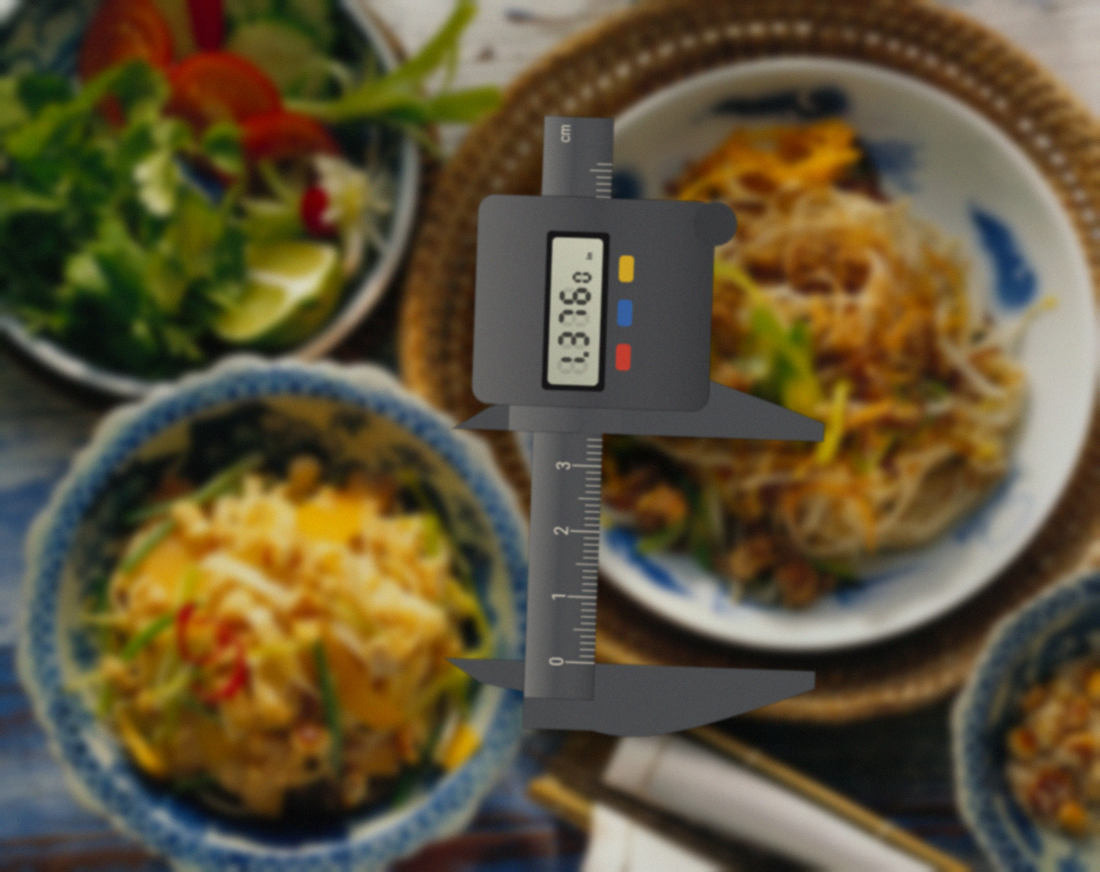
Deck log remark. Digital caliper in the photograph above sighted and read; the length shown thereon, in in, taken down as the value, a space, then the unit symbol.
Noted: 1.3760 in
